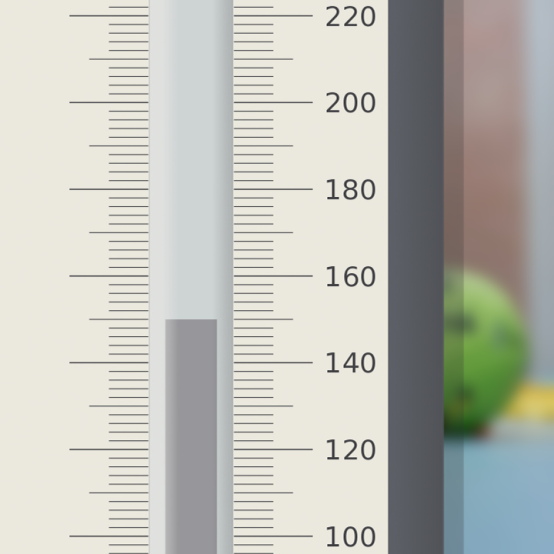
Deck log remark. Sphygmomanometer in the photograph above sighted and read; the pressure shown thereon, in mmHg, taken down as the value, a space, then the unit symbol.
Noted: 150 mmHg
